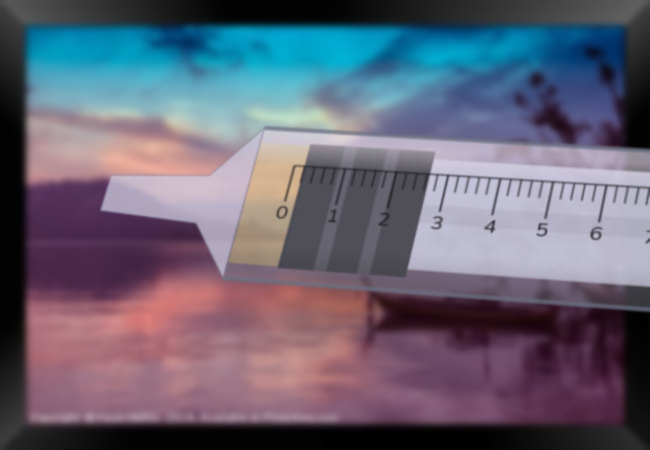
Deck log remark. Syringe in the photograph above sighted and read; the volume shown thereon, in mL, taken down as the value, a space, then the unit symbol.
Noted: 0.2 mL
